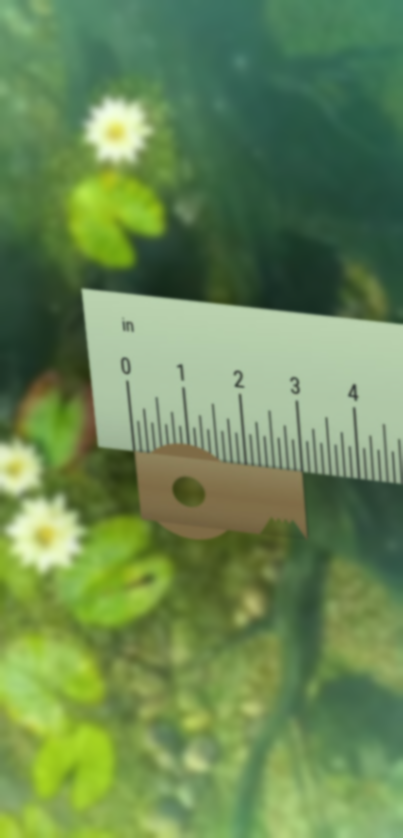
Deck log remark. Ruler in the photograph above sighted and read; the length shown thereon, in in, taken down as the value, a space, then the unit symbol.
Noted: 3 in
